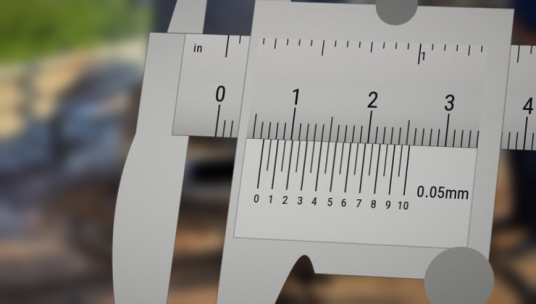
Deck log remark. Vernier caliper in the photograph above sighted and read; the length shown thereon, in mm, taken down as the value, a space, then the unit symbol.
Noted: 6.4 mm
